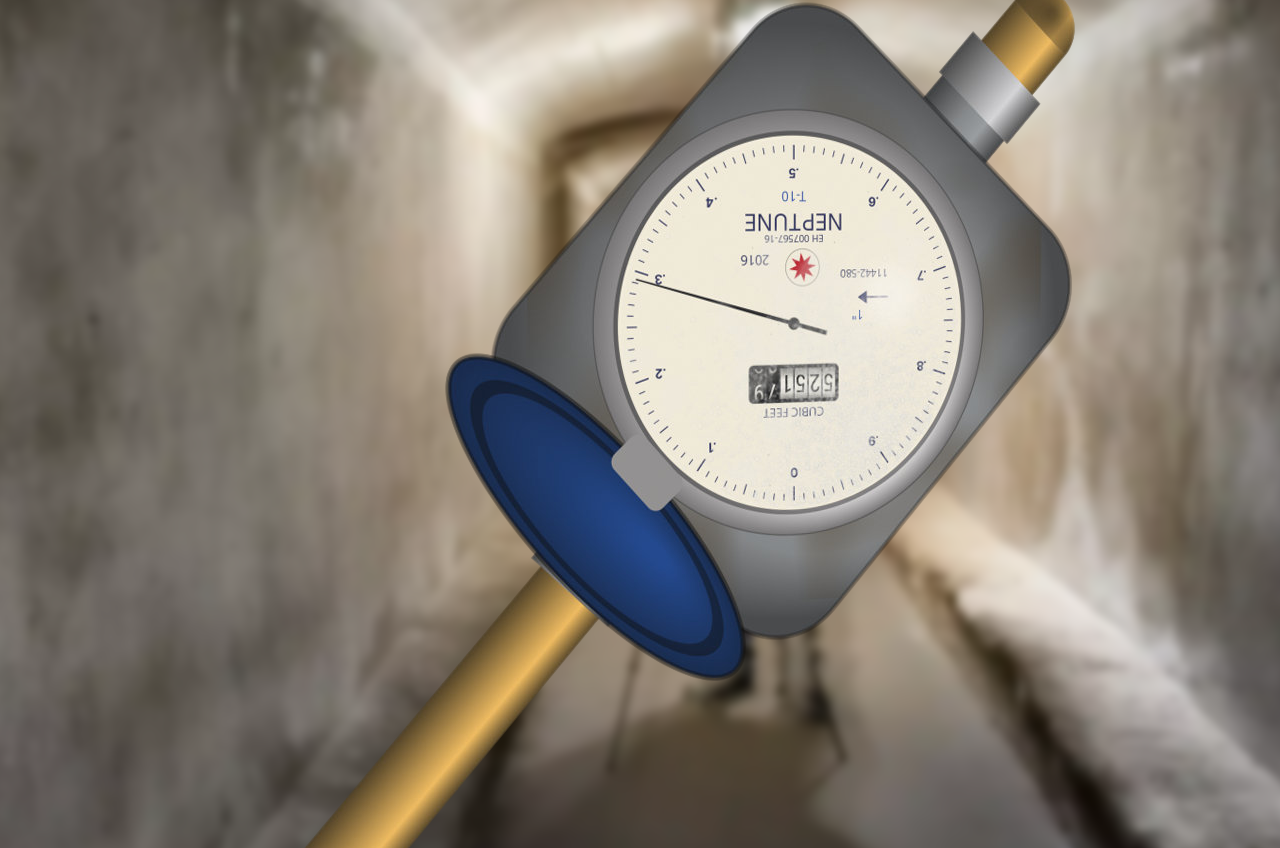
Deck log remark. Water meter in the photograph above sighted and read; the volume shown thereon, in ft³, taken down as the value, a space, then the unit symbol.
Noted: 525179.29 ft³
